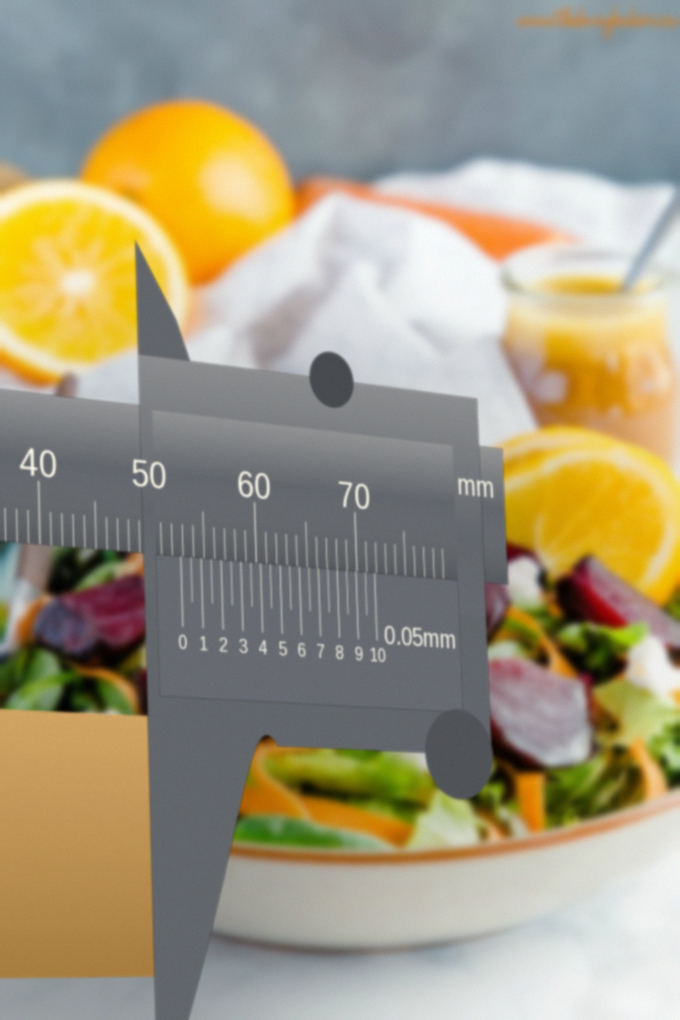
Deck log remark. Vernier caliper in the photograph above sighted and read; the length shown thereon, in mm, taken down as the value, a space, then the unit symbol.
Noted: 52.8 mm
